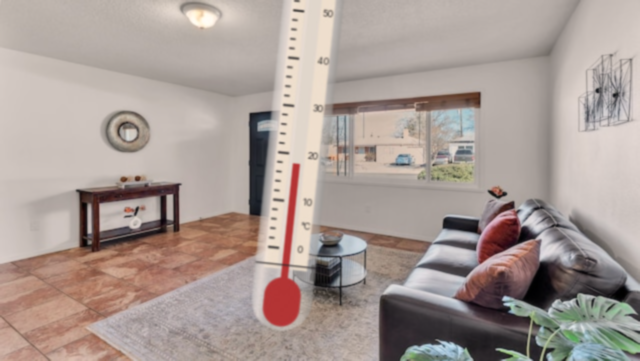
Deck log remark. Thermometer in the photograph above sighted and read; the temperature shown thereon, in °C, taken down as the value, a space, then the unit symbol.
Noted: 18 °C
